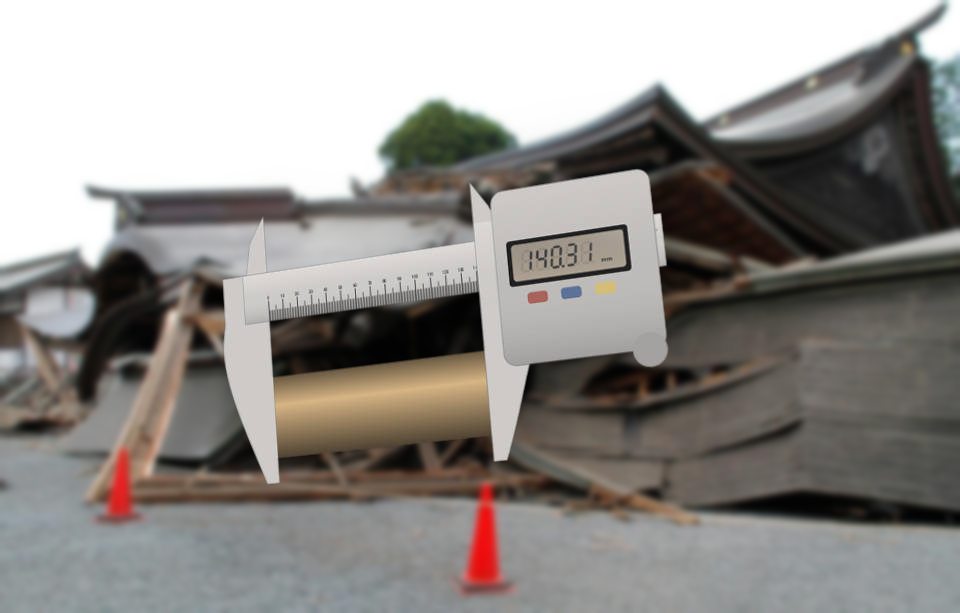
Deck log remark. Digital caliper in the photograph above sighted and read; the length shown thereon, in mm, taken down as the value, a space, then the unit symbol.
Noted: 140.31 mm
